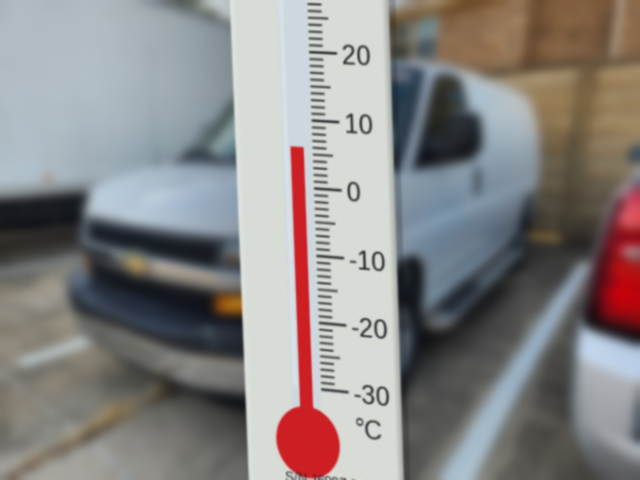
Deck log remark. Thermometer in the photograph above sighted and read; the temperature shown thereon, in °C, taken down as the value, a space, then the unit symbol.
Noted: 6 °C
